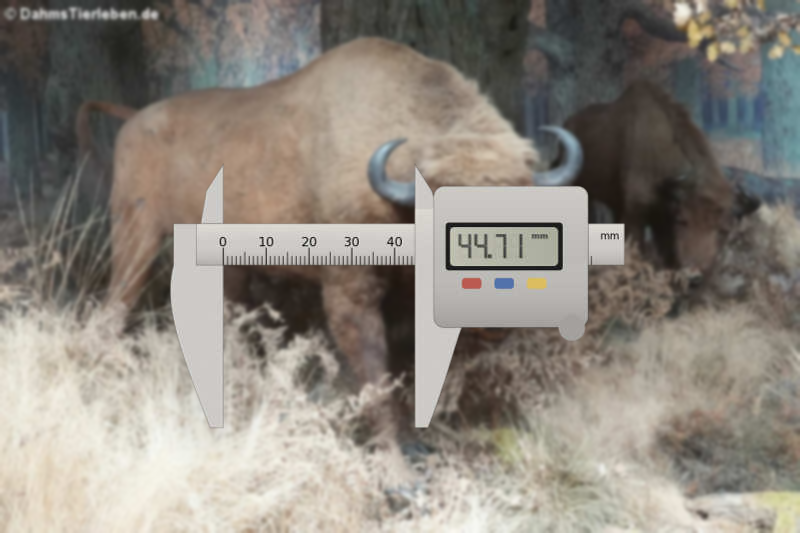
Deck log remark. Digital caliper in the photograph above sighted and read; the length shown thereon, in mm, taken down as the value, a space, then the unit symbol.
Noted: 44.71 mm
